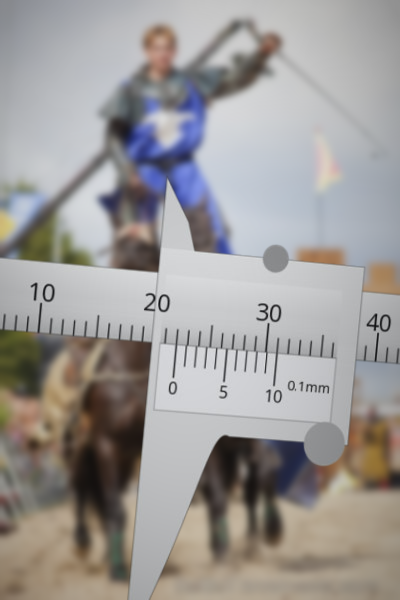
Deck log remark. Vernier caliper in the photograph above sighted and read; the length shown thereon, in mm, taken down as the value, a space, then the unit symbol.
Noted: 22.0 mm
